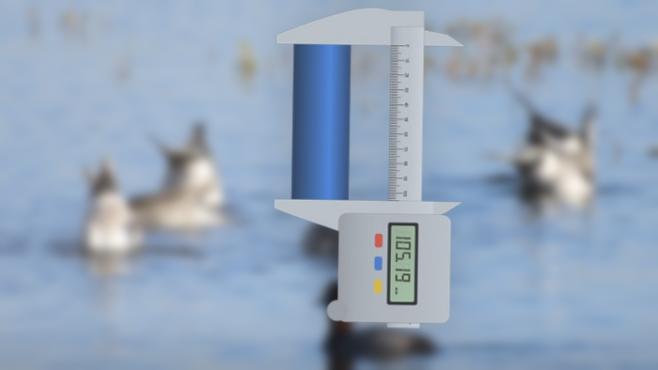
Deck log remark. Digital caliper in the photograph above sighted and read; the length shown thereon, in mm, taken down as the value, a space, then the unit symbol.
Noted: 105.19 mm
